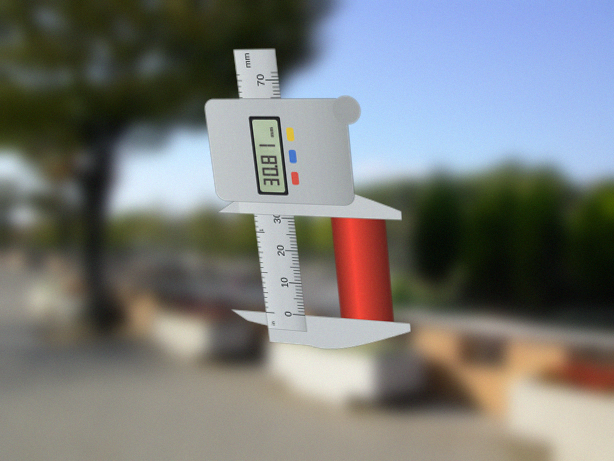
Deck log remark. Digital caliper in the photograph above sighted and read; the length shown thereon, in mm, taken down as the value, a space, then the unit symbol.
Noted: 30.81 mm
